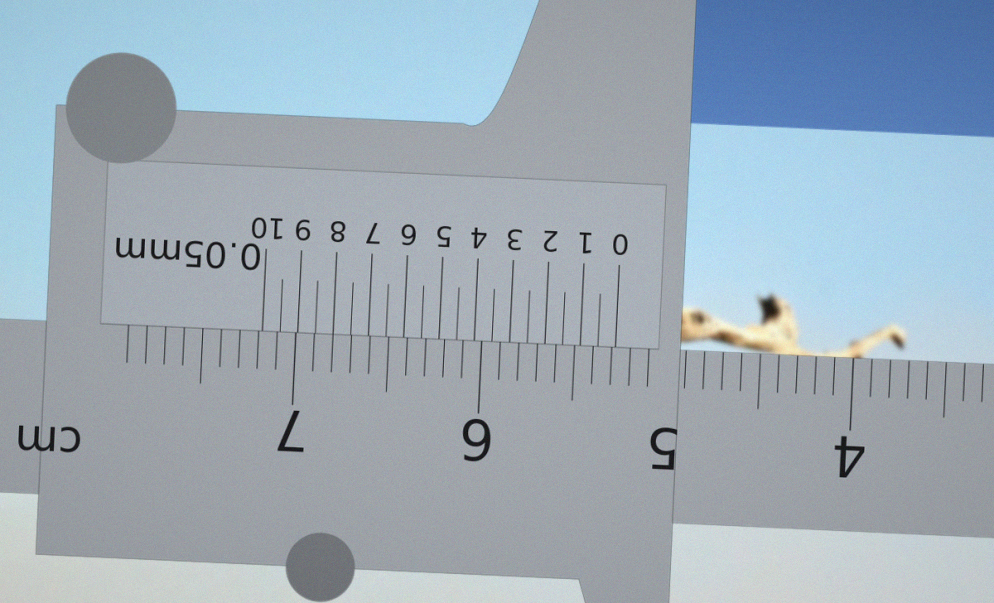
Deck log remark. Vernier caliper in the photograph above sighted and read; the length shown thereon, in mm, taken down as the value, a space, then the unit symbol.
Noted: 52.8 mm
